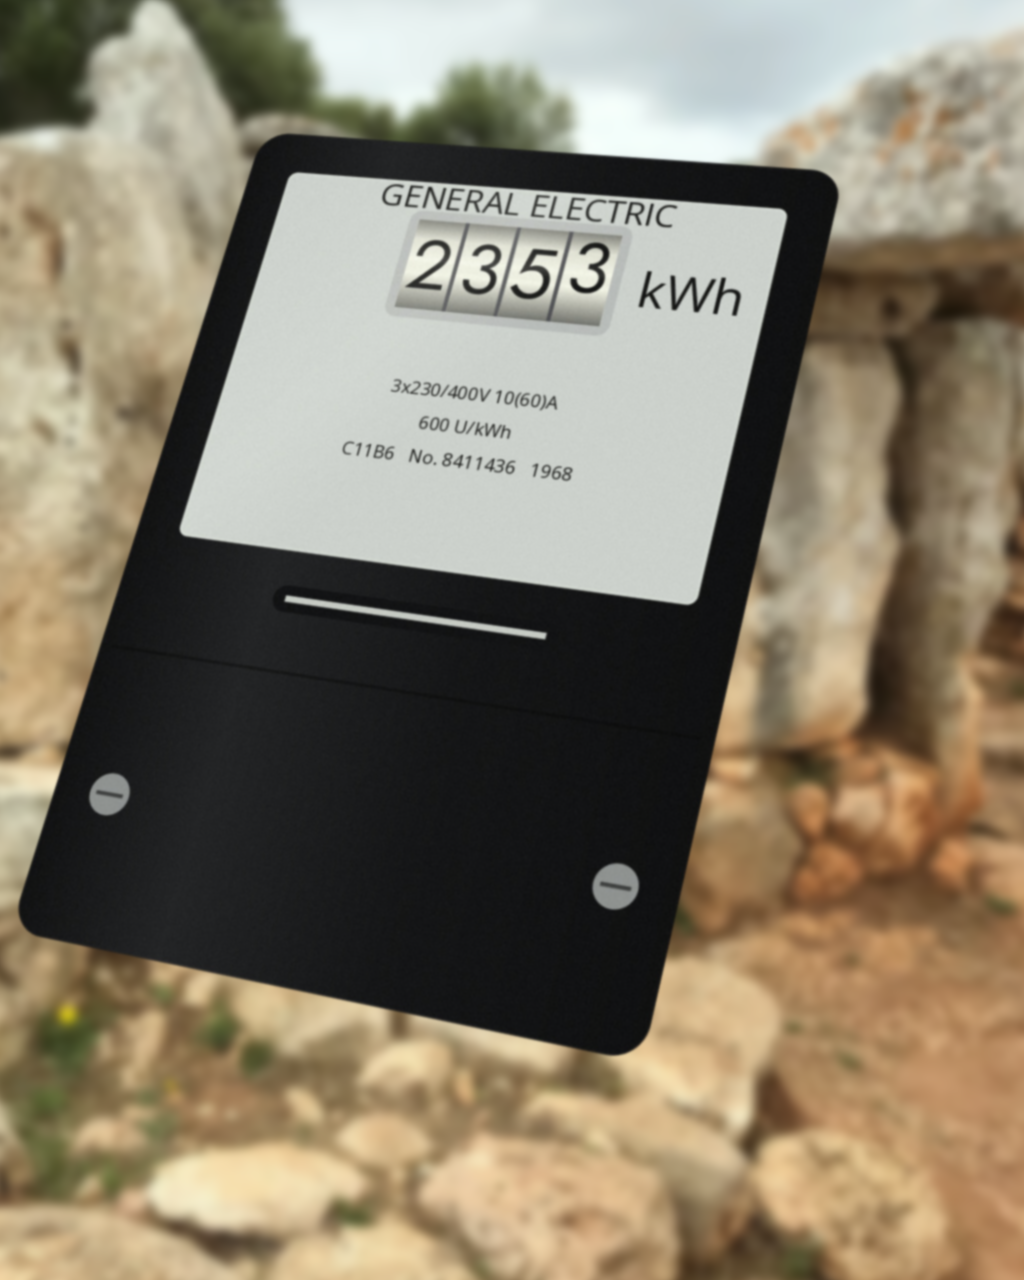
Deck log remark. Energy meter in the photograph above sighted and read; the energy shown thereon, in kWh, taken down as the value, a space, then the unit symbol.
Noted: 2353 kWh
